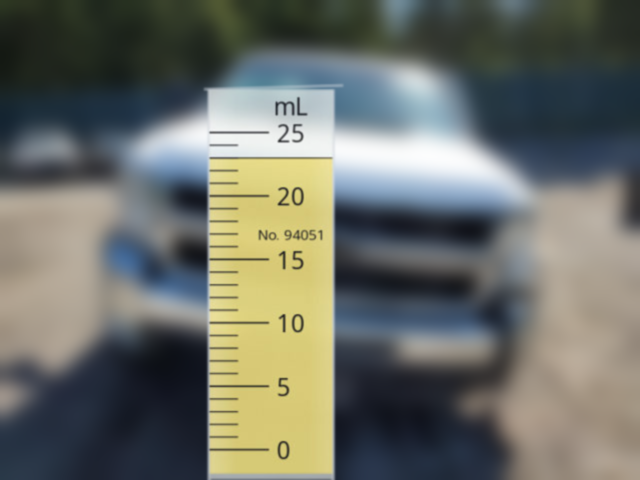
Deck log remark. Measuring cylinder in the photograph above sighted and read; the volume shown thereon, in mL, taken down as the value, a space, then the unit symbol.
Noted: 23 mL
